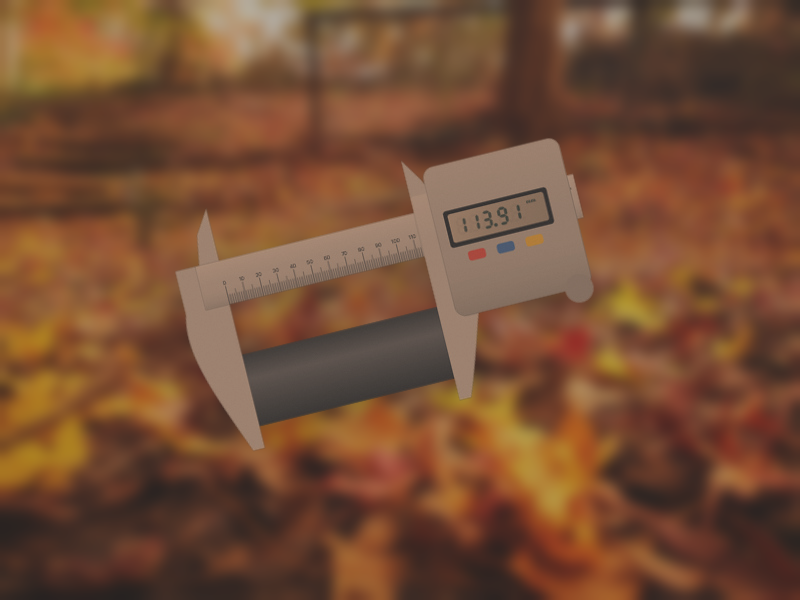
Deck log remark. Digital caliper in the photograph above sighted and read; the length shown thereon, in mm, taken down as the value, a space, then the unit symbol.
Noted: 113.91 mm
